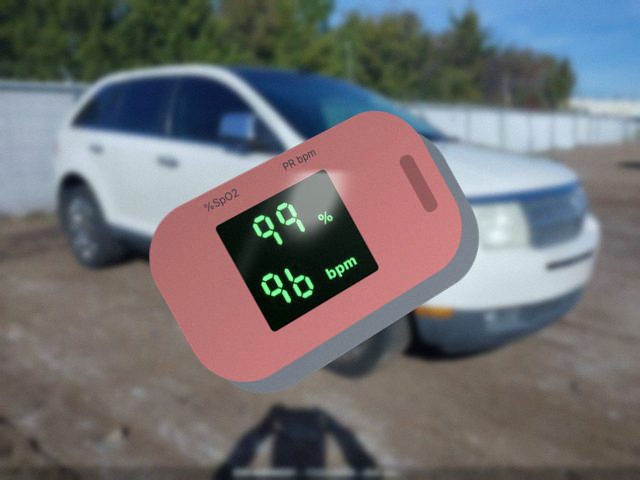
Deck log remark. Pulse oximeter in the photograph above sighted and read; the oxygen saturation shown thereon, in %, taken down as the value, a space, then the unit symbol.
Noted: 99 %
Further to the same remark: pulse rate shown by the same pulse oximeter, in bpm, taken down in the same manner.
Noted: 96 bpm
